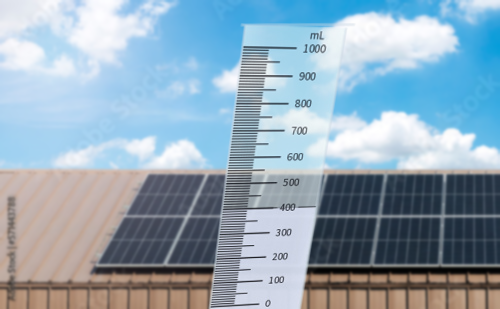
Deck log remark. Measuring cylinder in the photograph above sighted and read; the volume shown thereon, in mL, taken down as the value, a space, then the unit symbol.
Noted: 400 mL
